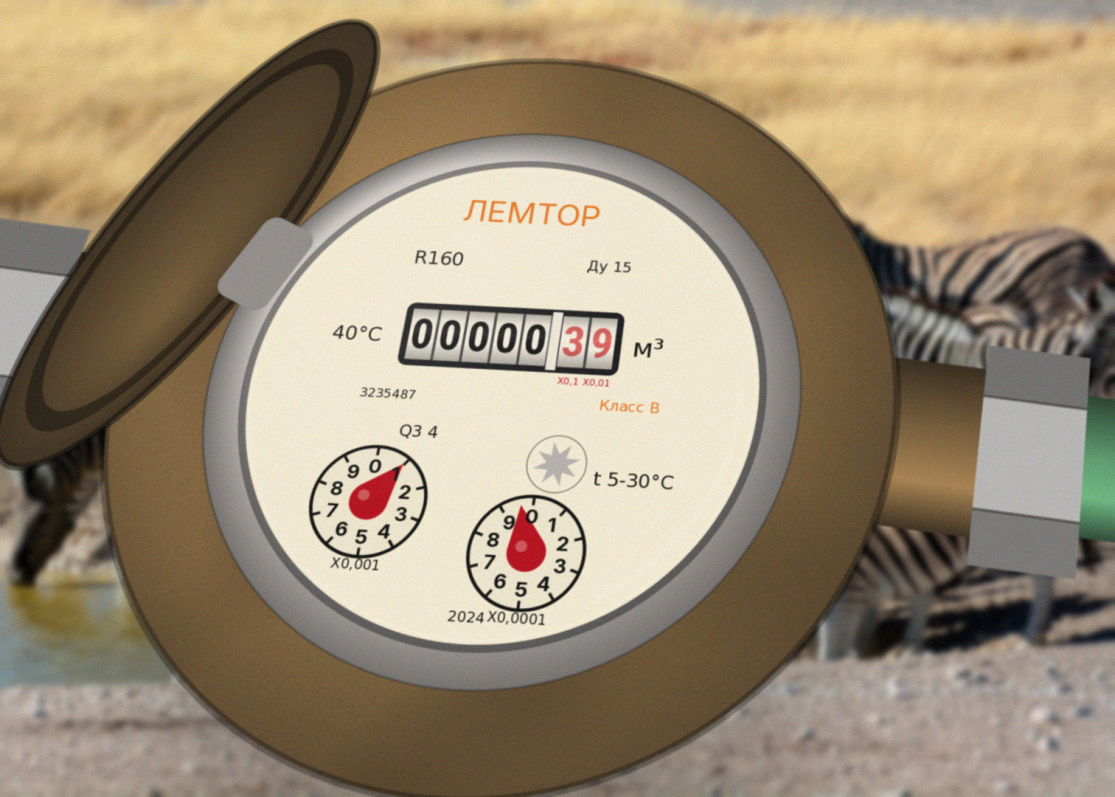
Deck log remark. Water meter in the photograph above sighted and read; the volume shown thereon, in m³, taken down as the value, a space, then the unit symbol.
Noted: 0.3909 m³
